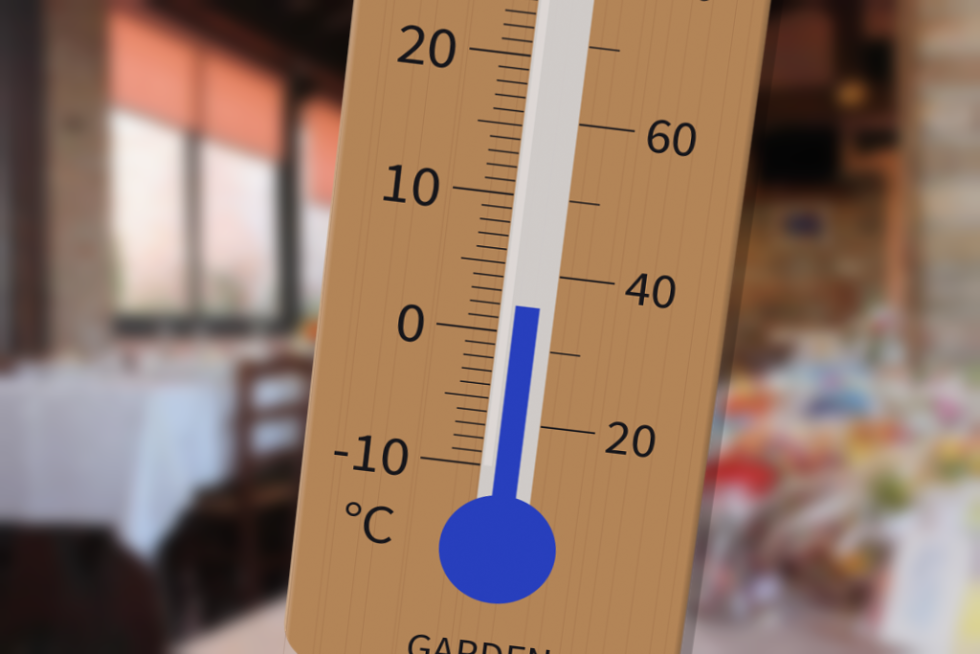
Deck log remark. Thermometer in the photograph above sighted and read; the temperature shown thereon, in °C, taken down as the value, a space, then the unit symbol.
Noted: 2 °C
